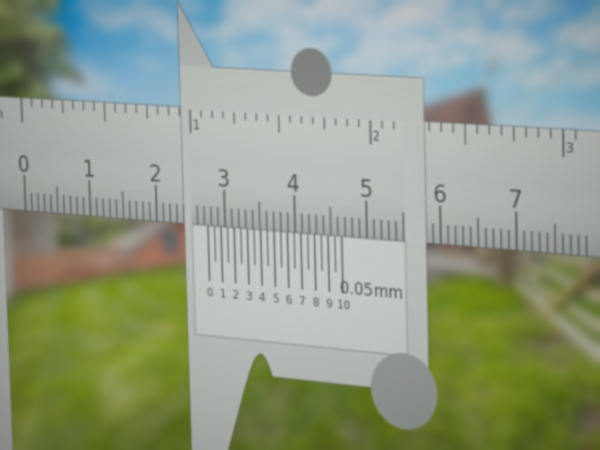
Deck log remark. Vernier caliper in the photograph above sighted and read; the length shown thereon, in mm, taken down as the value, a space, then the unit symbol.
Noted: 27.5 mm
